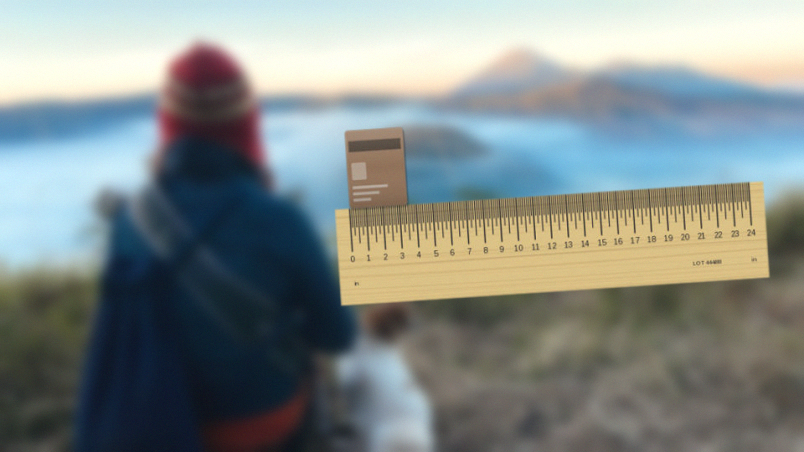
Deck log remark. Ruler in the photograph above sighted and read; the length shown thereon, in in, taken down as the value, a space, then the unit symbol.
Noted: 3.5 in
